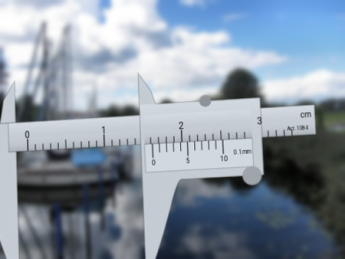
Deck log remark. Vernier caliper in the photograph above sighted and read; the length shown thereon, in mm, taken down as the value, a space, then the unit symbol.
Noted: 16.2 mm
